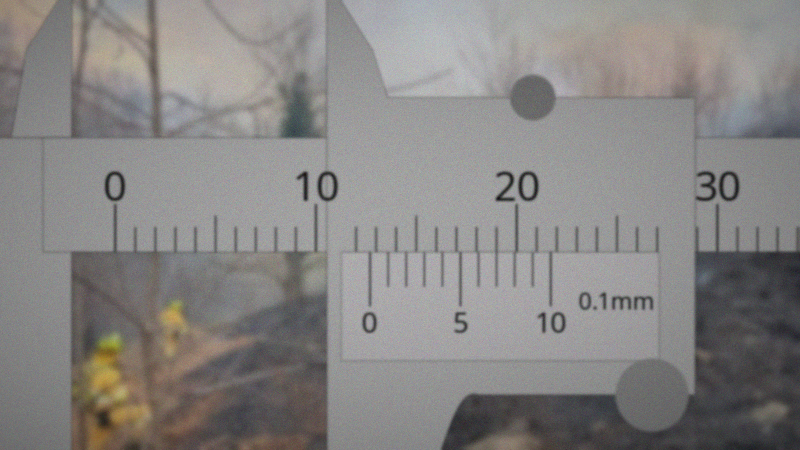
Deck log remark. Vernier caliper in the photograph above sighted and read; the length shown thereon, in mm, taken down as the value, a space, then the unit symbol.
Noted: 12.7 mm
